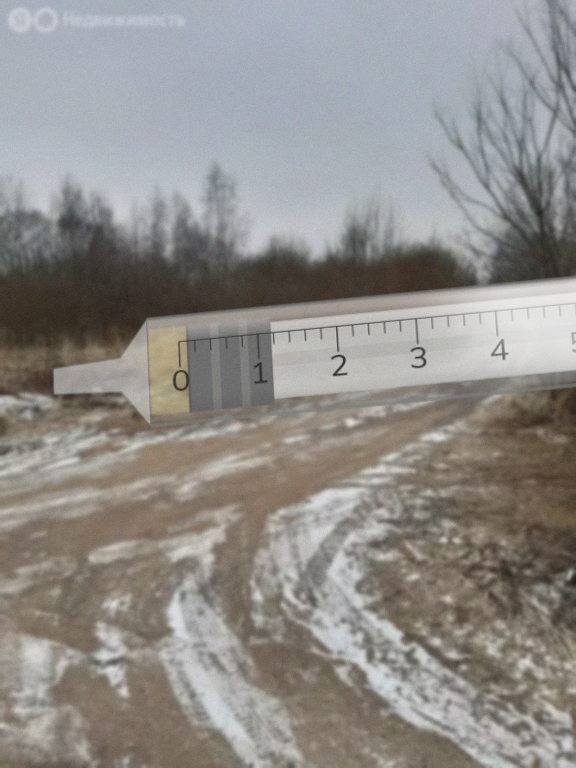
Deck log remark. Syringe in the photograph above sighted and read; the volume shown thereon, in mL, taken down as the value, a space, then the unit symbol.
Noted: 0.1 mL
